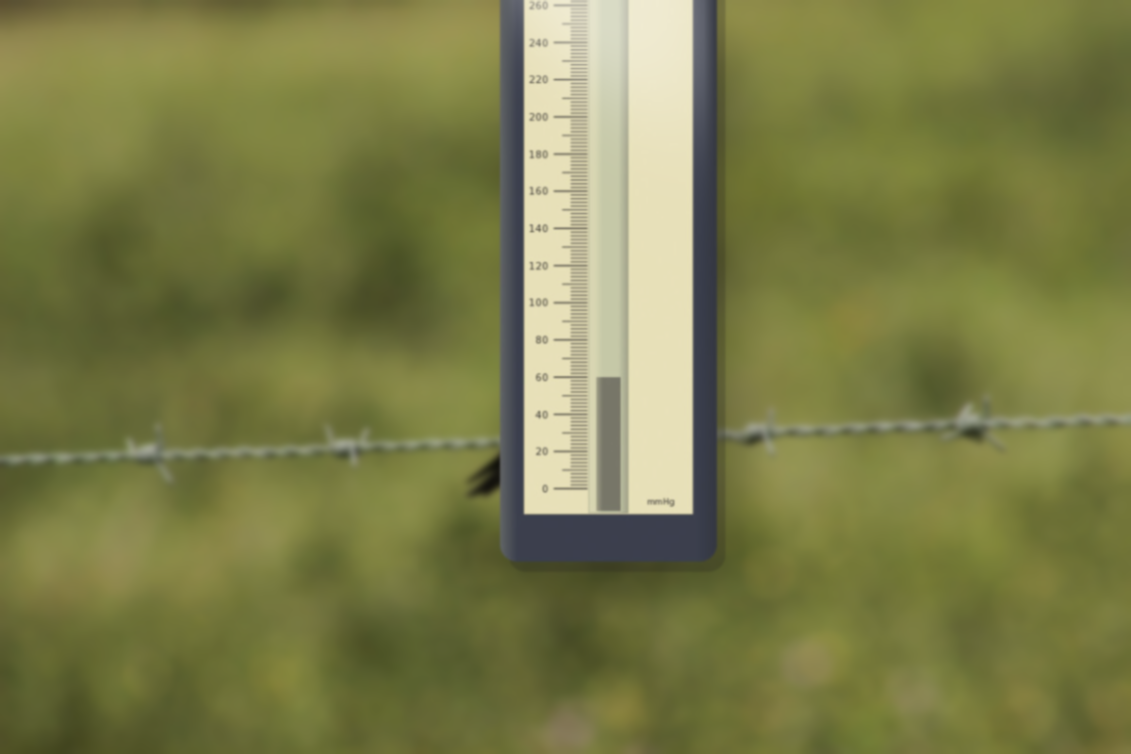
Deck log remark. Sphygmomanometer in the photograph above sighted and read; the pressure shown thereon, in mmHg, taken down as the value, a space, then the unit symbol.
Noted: 60 mmHg
